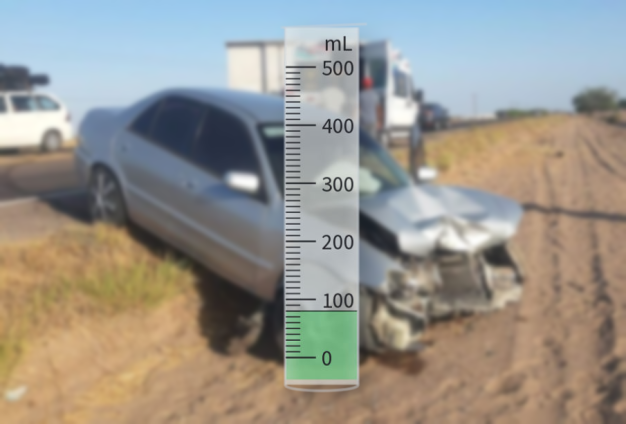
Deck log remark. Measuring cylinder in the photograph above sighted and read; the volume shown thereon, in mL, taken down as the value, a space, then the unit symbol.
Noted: 80 mL
